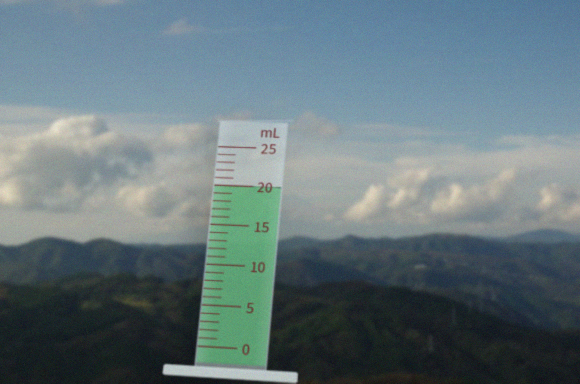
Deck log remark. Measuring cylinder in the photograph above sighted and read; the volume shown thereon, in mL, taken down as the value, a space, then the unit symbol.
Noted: 20 mL
